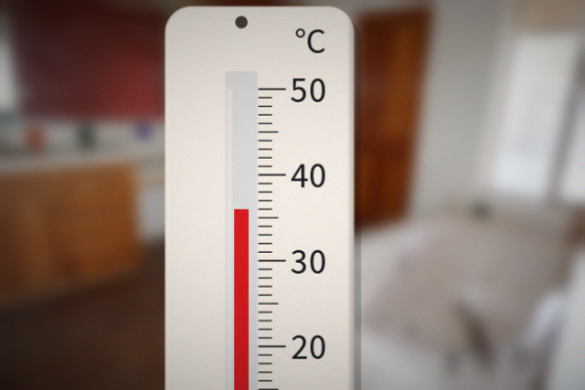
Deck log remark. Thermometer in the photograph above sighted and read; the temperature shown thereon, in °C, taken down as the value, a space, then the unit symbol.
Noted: 36 °C
